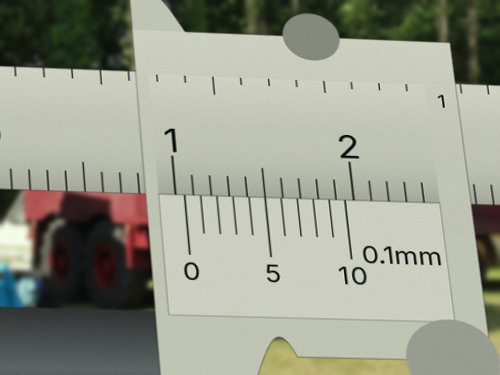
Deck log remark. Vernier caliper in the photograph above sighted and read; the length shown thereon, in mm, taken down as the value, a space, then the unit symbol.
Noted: 10.5 mm
